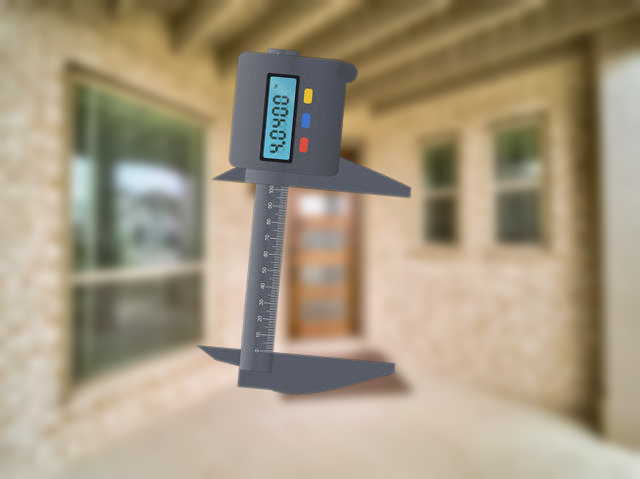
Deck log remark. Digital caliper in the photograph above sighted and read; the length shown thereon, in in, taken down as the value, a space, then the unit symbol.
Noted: 4.0400 in
